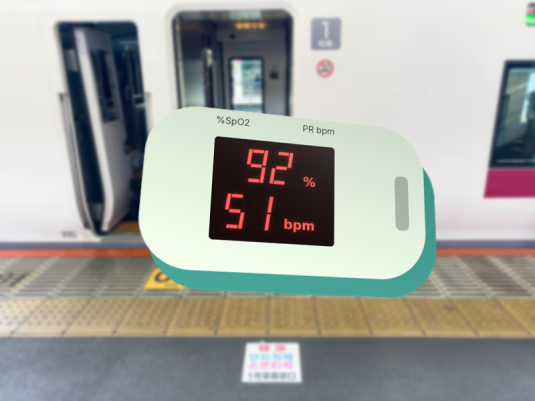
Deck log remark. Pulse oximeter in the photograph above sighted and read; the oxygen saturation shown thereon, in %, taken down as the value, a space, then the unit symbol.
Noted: 92 %
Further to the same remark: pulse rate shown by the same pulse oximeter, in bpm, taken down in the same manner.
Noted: 51 bpm
